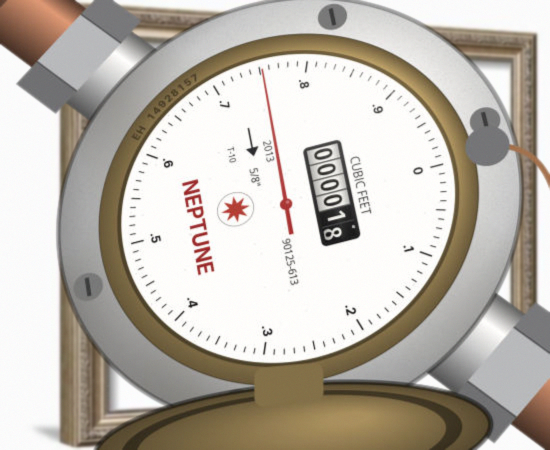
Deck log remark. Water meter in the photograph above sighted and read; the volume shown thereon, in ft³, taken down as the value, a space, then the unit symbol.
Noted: 17.75 ft³
